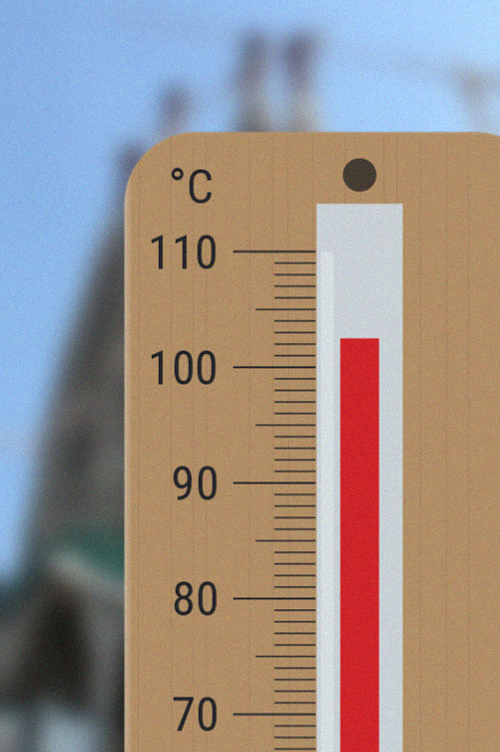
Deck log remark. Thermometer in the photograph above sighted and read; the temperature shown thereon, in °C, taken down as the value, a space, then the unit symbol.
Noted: 102.5 °C
